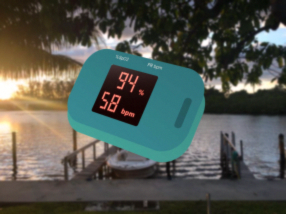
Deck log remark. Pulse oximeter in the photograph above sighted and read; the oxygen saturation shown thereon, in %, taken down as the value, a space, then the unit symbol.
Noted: 94 %
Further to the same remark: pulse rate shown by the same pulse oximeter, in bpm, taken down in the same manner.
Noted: 58 bpm
